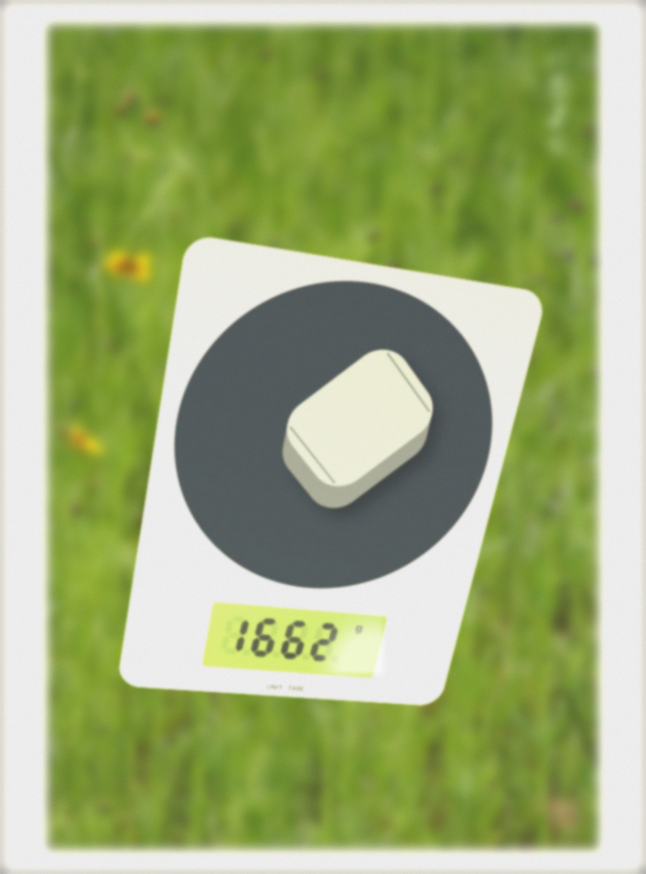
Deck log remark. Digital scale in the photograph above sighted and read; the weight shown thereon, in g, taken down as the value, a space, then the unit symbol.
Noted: 1662 g
